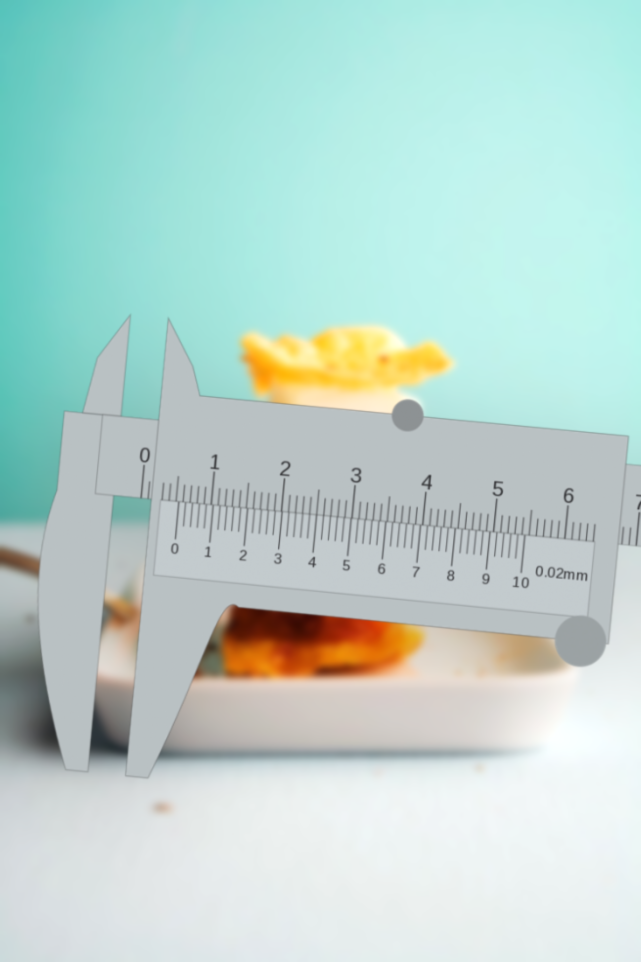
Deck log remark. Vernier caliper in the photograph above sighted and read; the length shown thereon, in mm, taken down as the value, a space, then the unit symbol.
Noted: 5.4 mm
